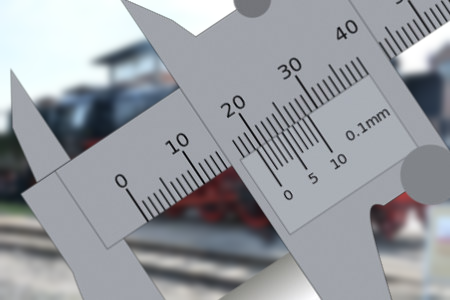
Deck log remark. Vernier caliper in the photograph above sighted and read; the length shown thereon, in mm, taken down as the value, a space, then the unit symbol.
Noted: 19.2 mm
